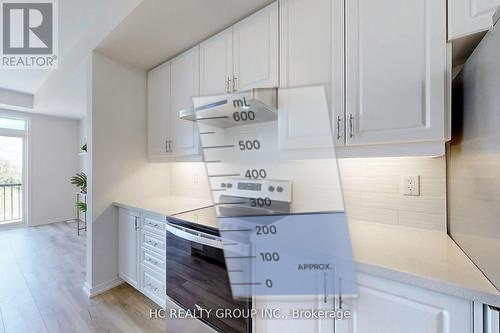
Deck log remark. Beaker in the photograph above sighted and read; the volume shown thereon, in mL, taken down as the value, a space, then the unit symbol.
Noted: 250 mL
